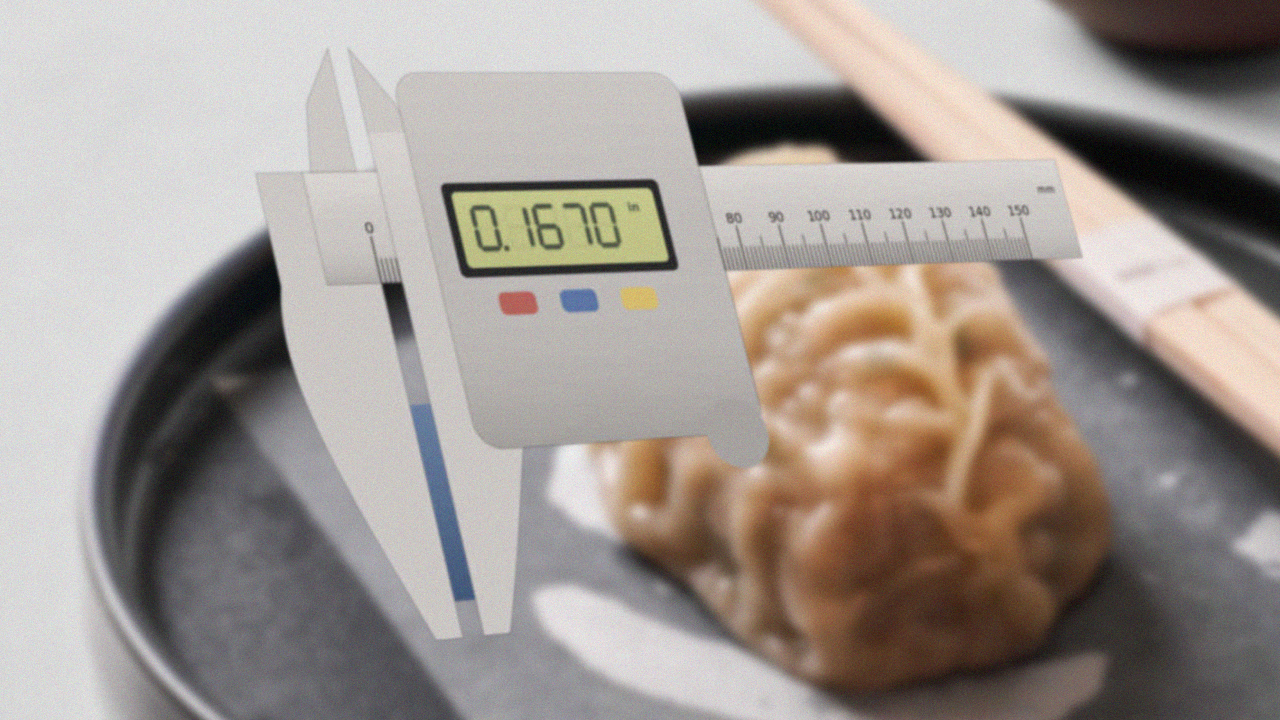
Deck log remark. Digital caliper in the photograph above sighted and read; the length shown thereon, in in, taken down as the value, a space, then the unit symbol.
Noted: 0.1670 in
